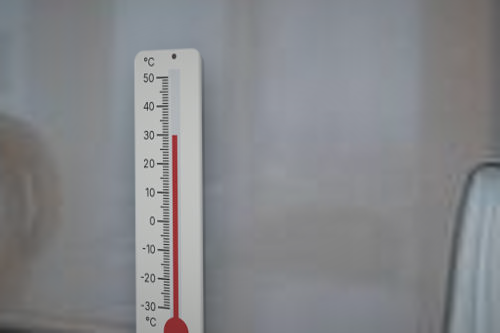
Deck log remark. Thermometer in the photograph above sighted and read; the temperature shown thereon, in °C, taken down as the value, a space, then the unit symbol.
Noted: 30 °C
